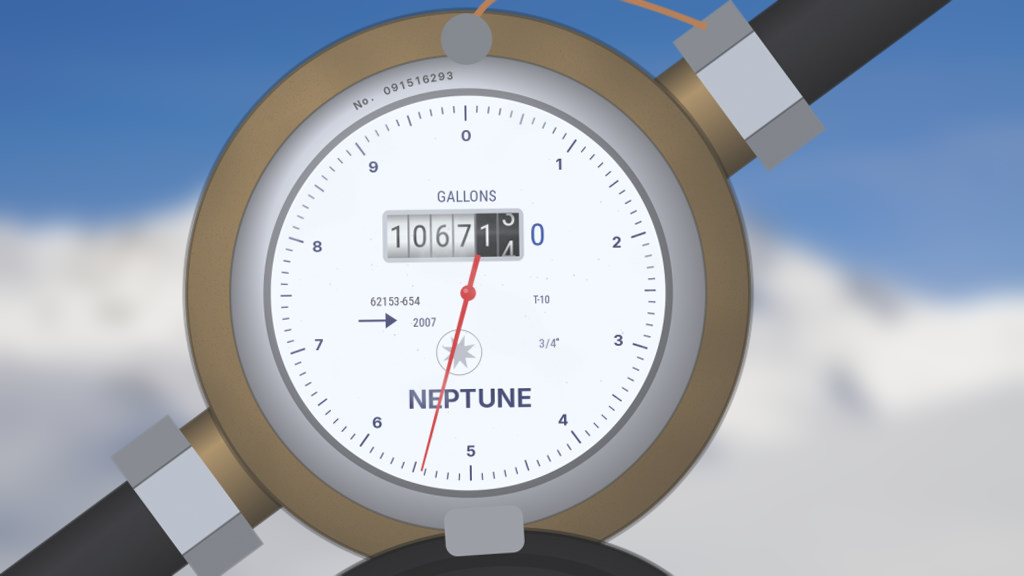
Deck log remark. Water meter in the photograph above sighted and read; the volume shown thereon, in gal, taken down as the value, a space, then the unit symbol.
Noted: 1067135.4 gal
